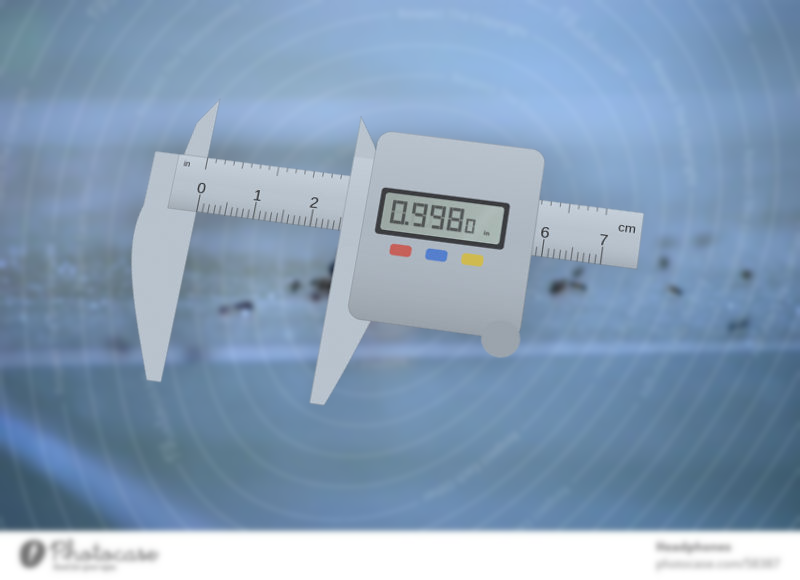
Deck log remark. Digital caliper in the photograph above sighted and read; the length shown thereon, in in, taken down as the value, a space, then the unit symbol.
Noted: 0.9980 in
